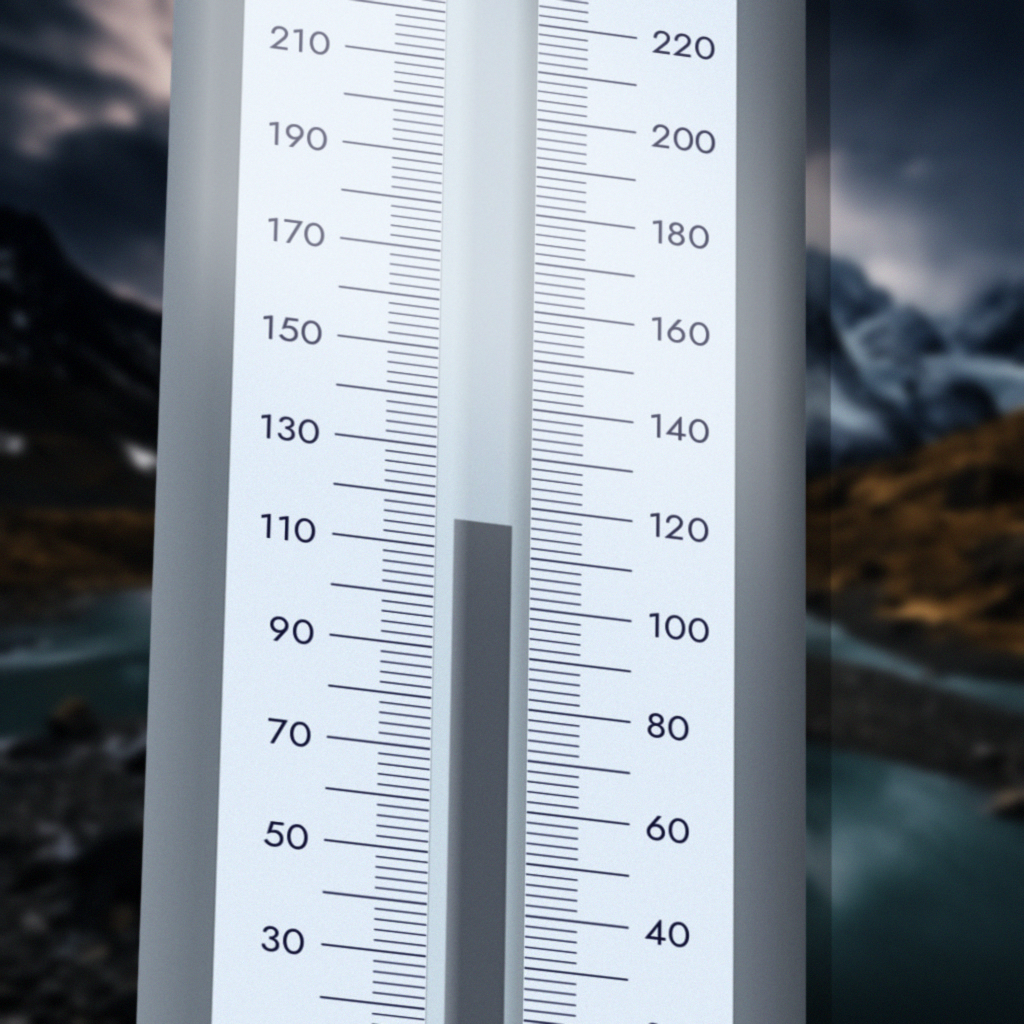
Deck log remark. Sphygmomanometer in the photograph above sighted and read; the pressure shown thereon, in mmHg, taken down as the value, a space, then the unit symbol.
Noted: 116 mmHg
